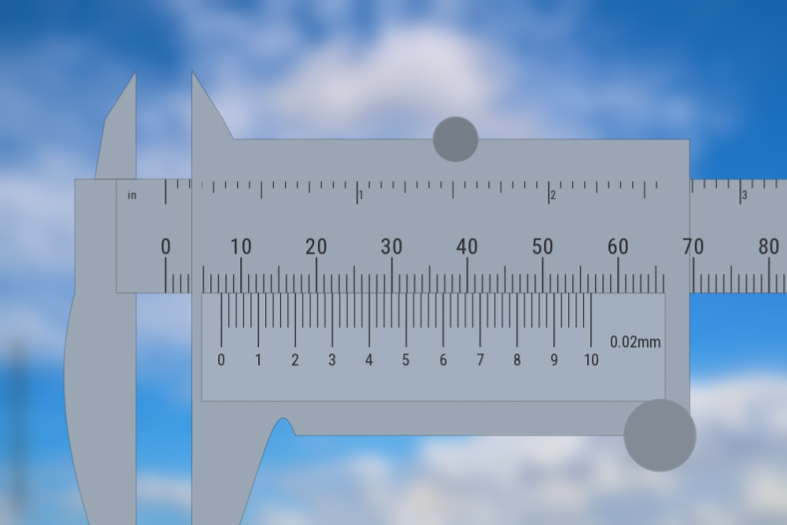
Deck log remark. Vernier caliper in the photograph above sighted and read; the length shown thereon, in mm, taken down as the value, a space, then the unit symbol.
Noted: 7.4 mm
